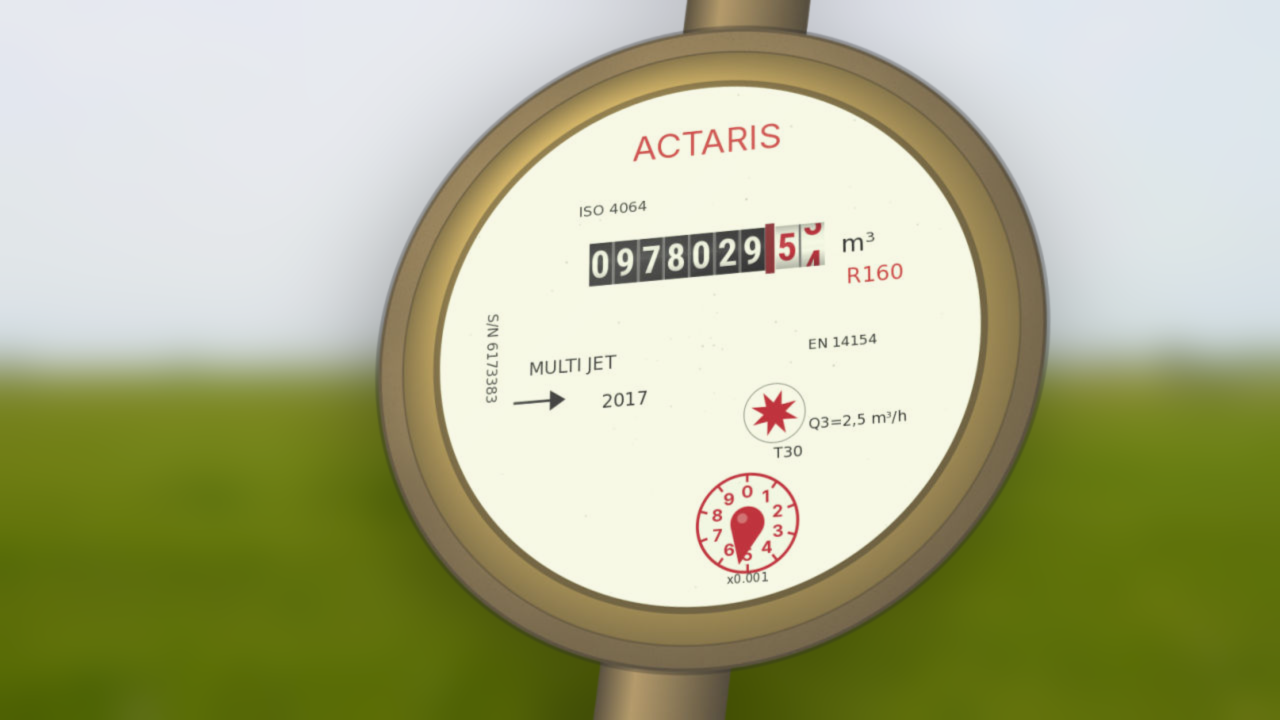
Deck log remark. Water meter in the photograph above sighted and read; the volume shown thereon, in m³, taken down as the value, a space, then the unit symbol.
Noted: 978029.535 m³
